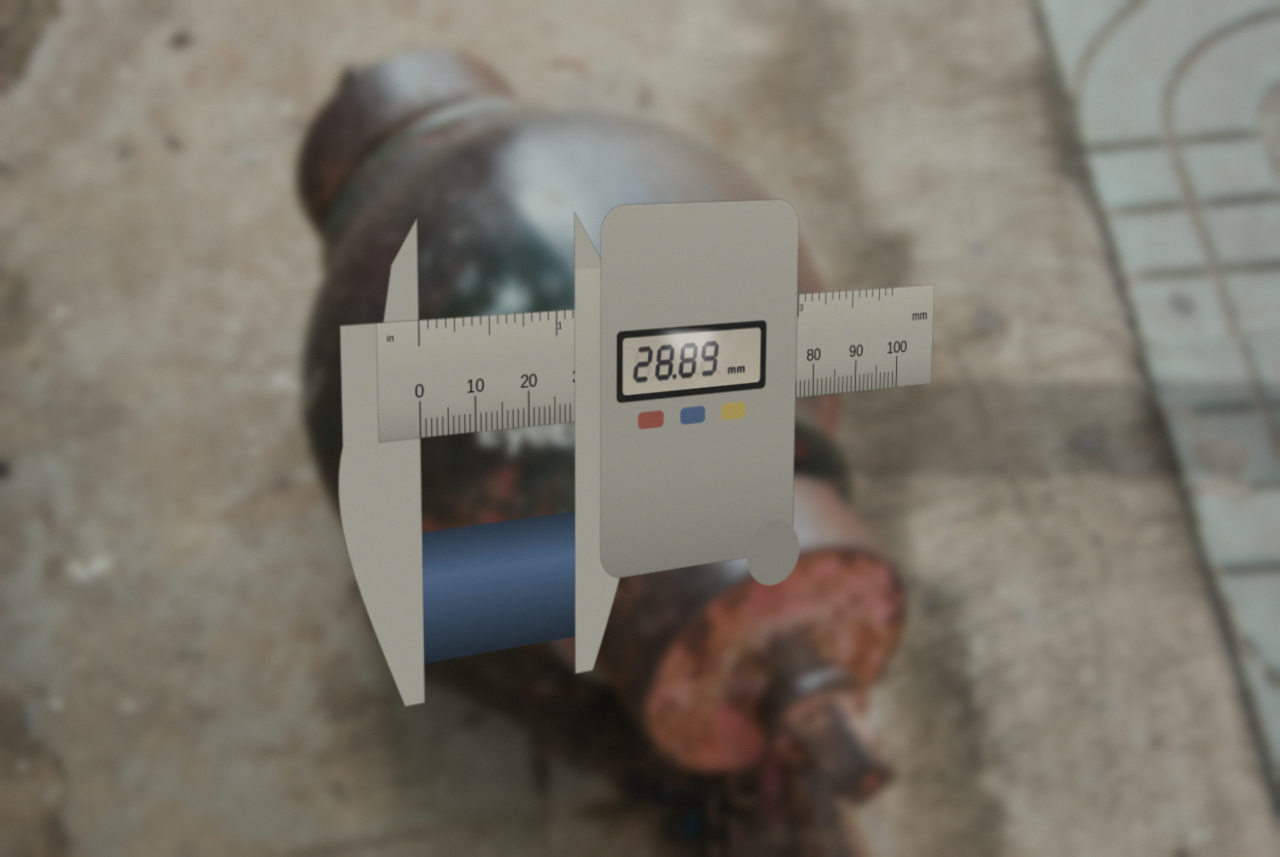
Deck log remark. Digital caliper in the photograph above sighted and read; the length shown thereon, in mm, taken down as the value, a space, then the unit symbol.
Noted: 28.89 mm
